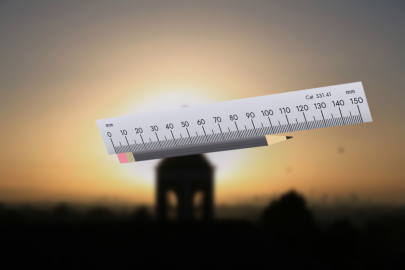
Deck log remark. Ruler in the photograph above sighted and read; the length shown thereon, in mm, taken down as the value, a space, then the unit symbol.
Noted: 110 mm
